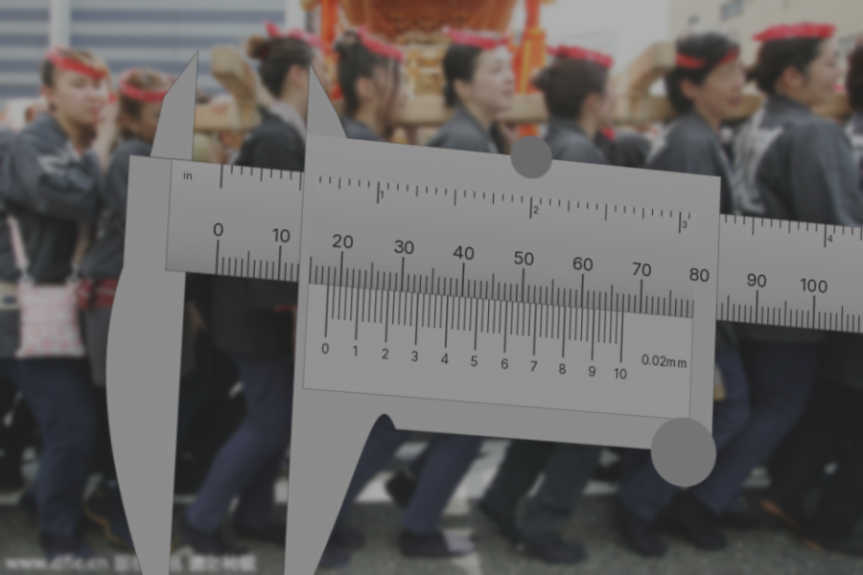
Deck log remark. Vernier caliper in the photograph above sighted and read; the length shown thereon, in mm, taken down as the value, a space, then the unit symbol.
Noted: 18.0 mm
